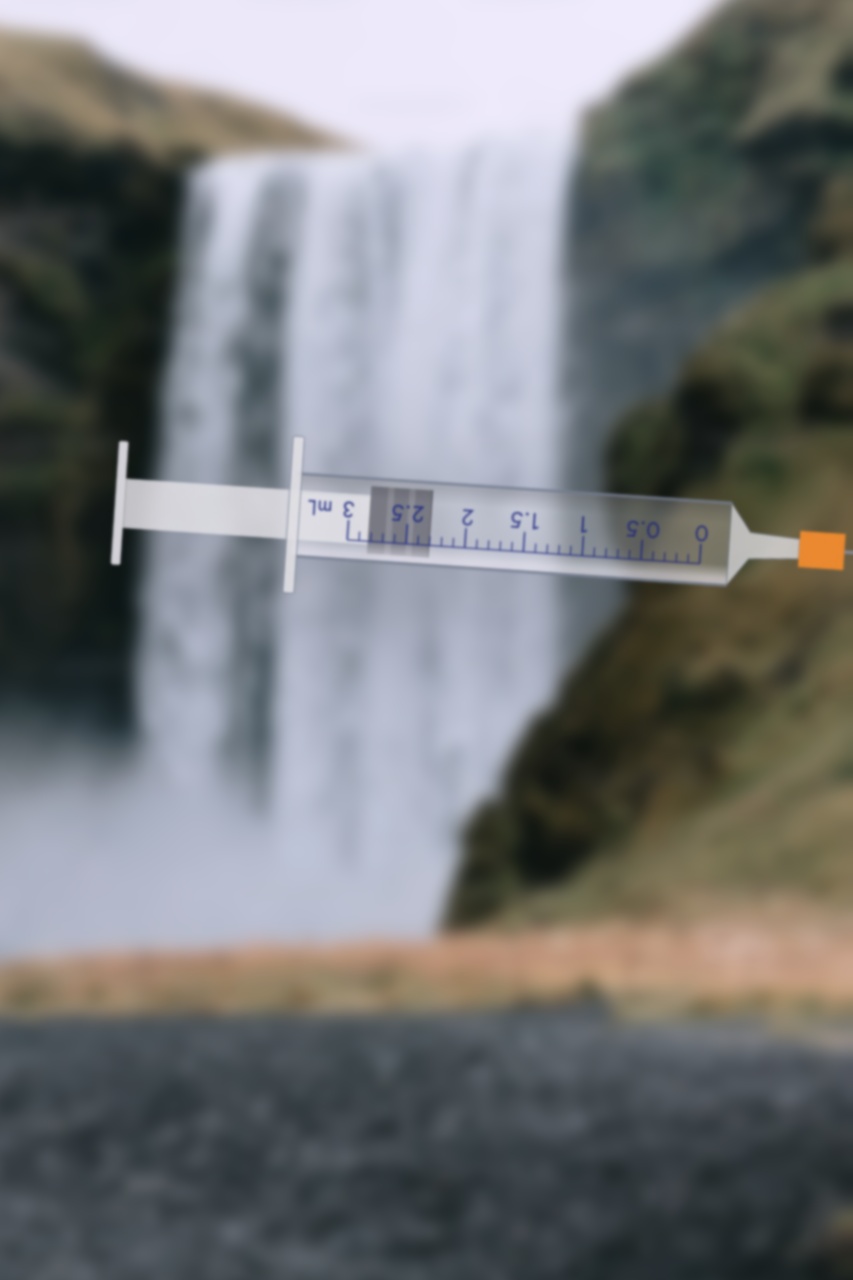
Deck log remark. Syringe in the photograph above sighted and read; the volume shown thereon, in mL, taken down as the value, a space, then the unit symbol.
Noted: 2.3 mL
